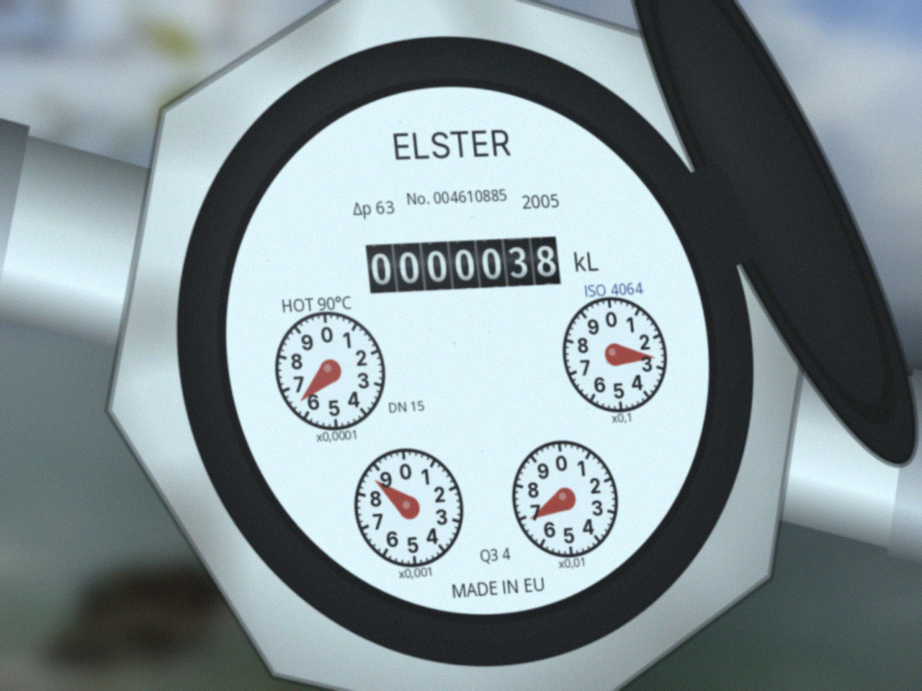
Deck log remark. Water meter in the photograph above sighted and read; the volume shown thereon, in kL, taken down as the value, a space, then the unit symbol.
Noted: 38.2686 kL
